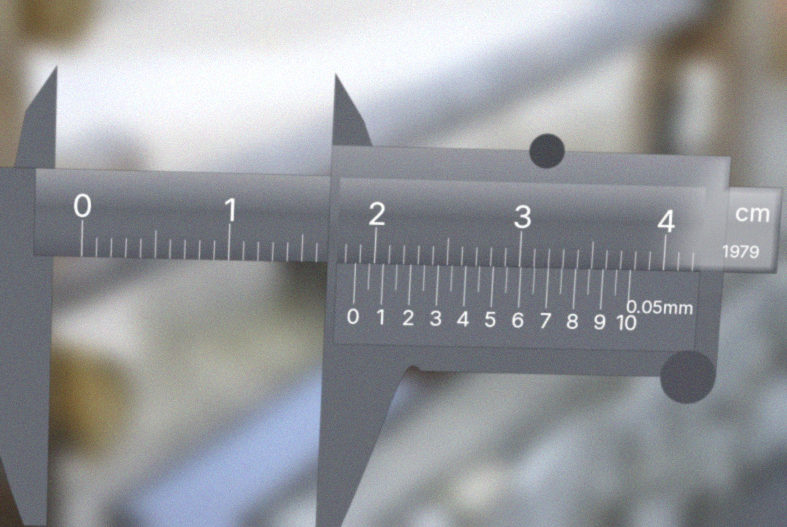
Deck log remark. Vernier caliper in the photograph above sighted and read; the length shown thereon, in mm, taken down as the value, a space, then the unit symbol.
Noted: 18.7 mm
